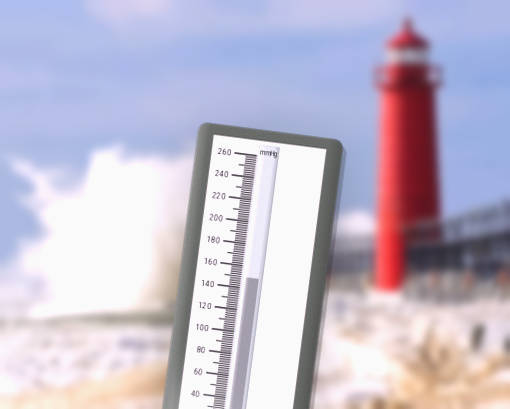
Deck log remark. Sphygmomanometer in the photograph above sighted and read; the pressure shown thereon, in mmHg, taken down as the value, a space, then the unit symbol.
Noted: 150 mmHg
